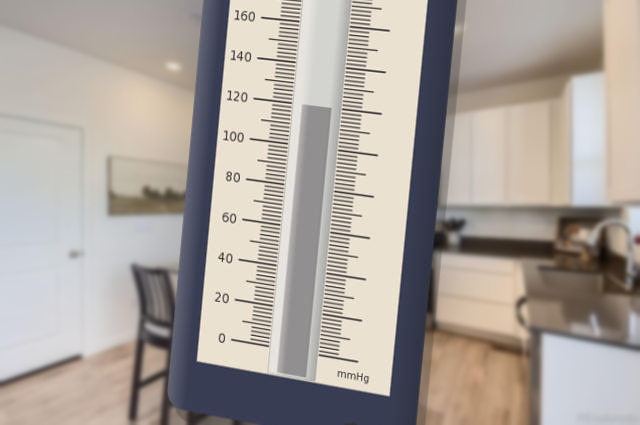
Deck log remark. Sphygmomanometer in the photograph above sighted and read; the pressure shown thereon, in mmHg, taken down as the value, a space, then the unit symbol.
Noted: 120 mmHg
